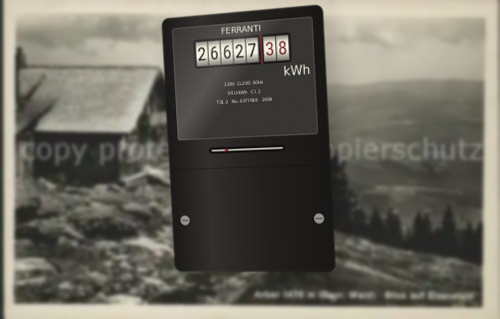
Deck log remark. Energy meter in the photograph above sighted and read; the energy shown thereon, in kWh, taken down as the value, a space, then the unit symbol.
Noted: 26627.38 kWh
